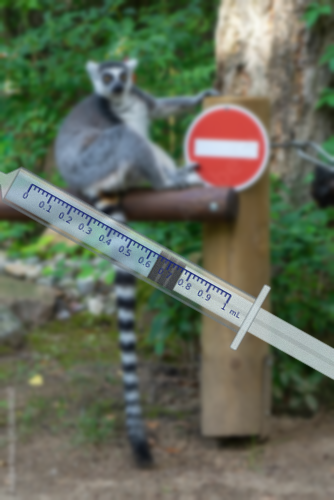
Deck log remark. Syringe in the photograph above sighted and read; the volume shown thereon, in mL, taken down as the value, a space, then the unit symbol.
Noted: 0.64 mL
